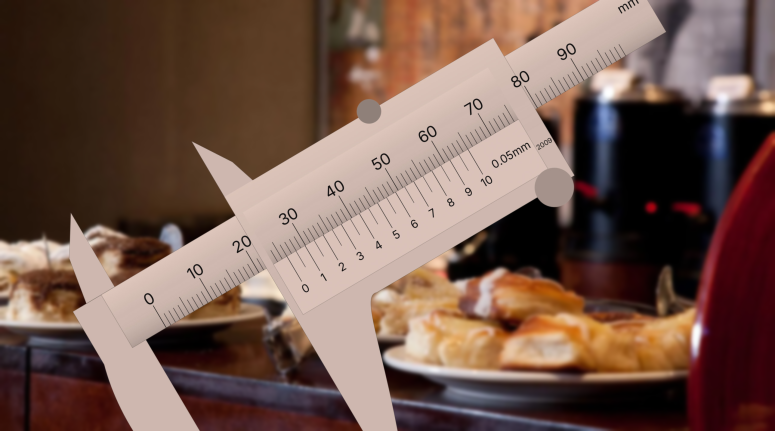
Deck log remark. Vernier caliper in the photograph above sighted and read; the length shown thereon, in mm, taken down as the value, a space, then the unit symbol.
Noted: 26.0 mm
